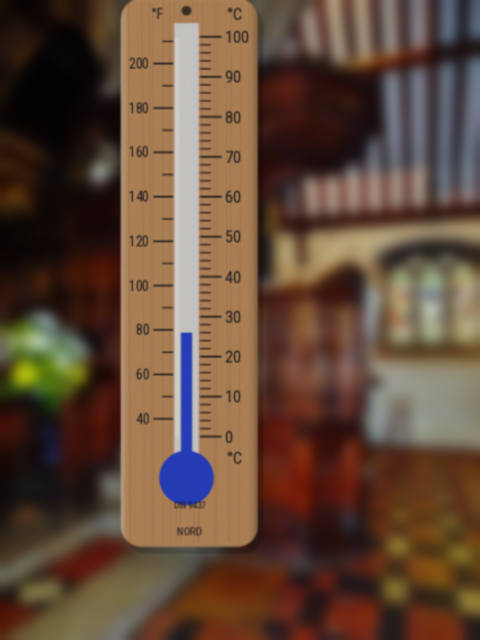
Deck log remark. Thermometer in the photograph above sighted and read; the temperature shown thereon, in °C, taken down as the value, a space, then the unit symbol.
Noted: 26 °C
